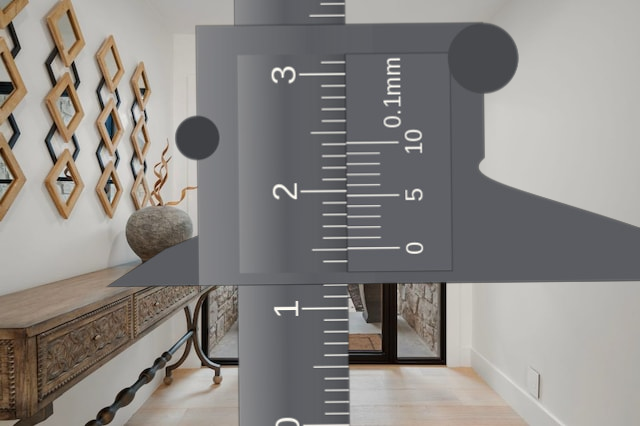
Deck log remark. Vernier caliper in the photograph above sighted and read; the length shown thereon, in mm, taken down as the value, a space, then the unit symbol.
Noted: 15.1 mm
